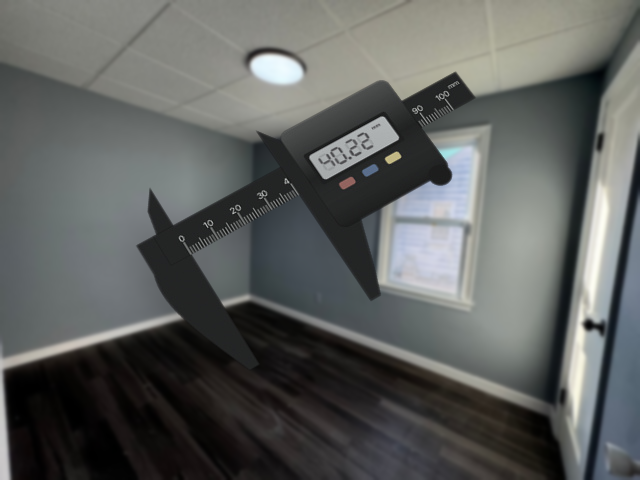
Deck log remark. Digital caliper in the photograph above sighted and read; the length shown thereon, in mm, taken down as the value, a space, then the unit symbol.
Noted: 40.22 mm
